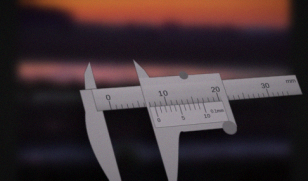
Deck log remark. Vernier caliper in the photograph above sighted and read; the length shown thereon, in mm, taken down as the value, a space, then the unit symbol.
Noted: 7.8 mm
